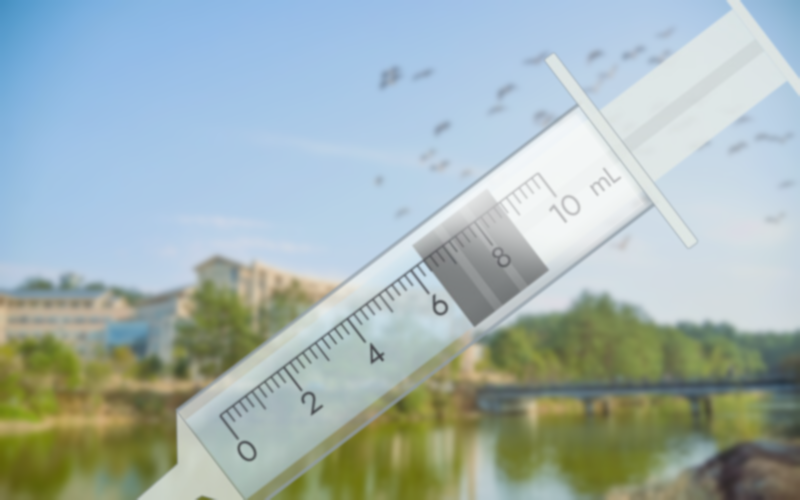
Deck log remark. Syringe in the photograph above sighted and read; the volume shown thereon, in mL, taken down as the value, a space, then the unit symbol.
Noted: 6.4 mL
